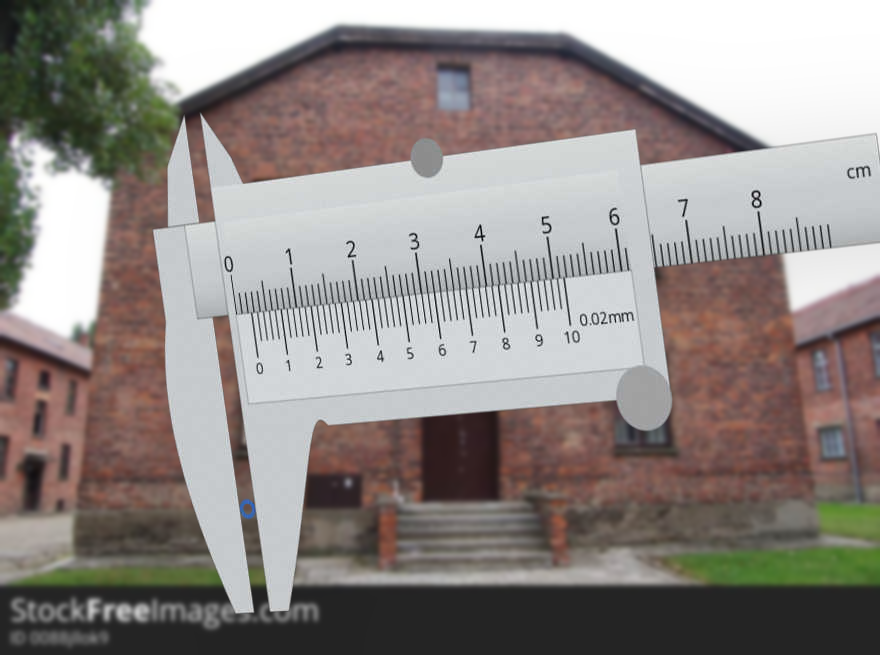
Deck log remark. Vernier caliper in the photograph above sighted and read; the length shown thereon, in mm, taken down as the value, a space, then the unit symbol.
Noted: 2.6 mm
